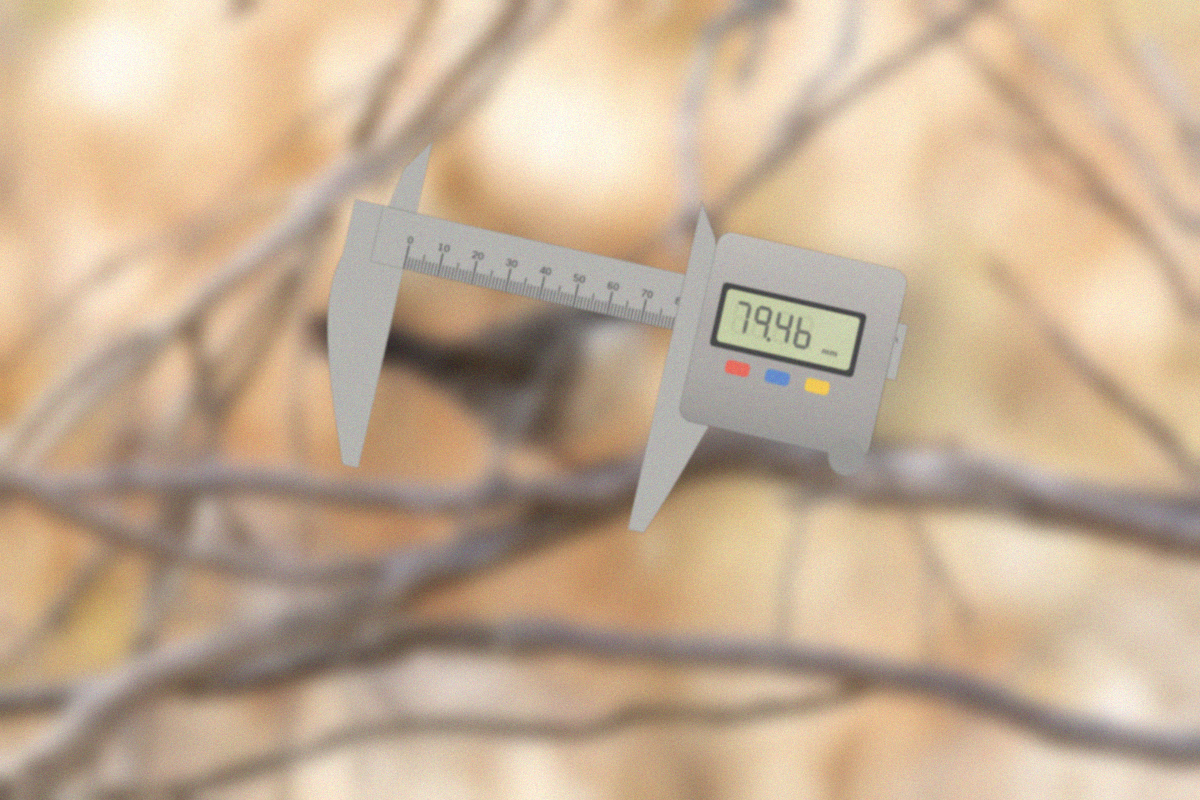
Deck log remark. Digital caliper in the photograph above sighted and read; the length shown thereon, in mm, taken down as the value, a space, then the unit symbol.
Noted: 79.46 mm
